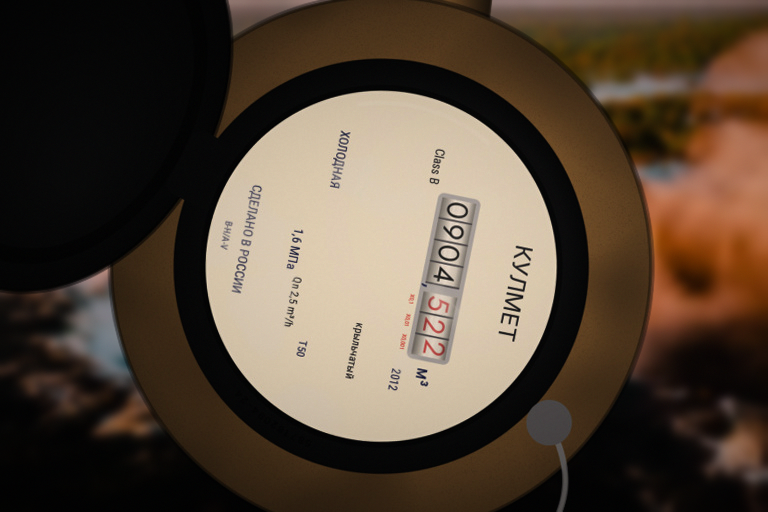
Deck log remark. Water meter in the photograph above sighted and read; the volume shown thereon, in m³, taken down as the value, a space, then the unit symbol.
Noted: 904.522 m³
